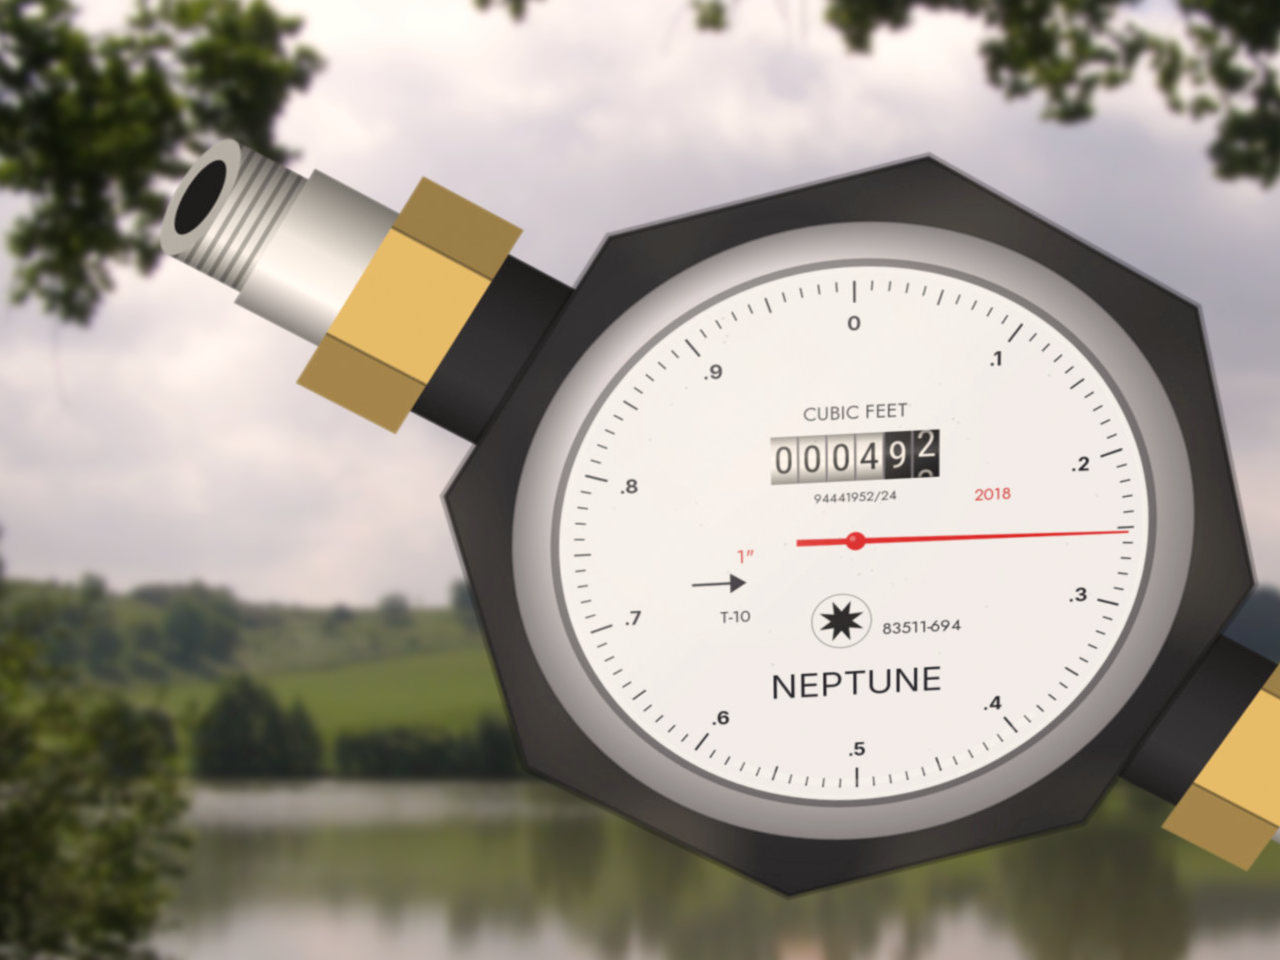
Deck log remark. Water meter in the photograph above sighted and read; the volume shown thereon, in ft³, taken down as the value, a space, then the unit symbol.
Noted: 492.25 ft³
